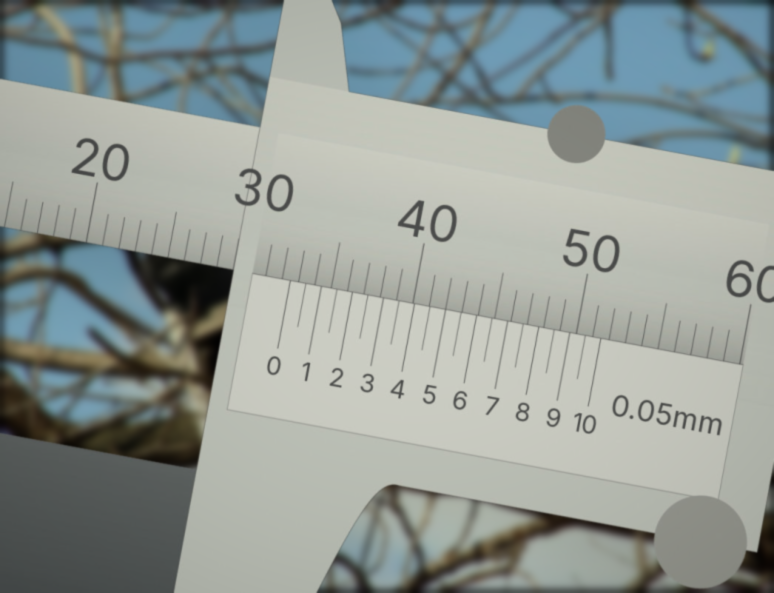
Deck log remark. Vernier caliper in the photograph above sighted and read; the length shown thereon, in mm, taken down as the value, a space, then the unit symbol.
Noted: 32.5 mm
